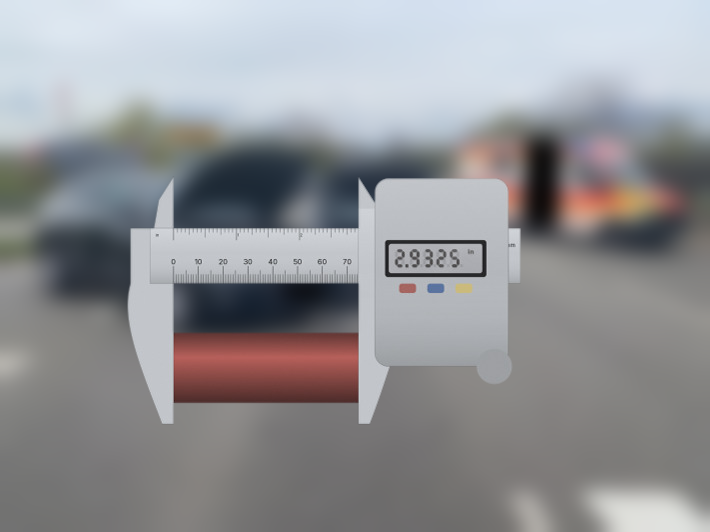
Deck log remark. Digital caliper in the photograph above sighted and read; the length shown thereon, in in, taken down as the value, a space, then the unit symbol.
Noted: 2.9325 in
